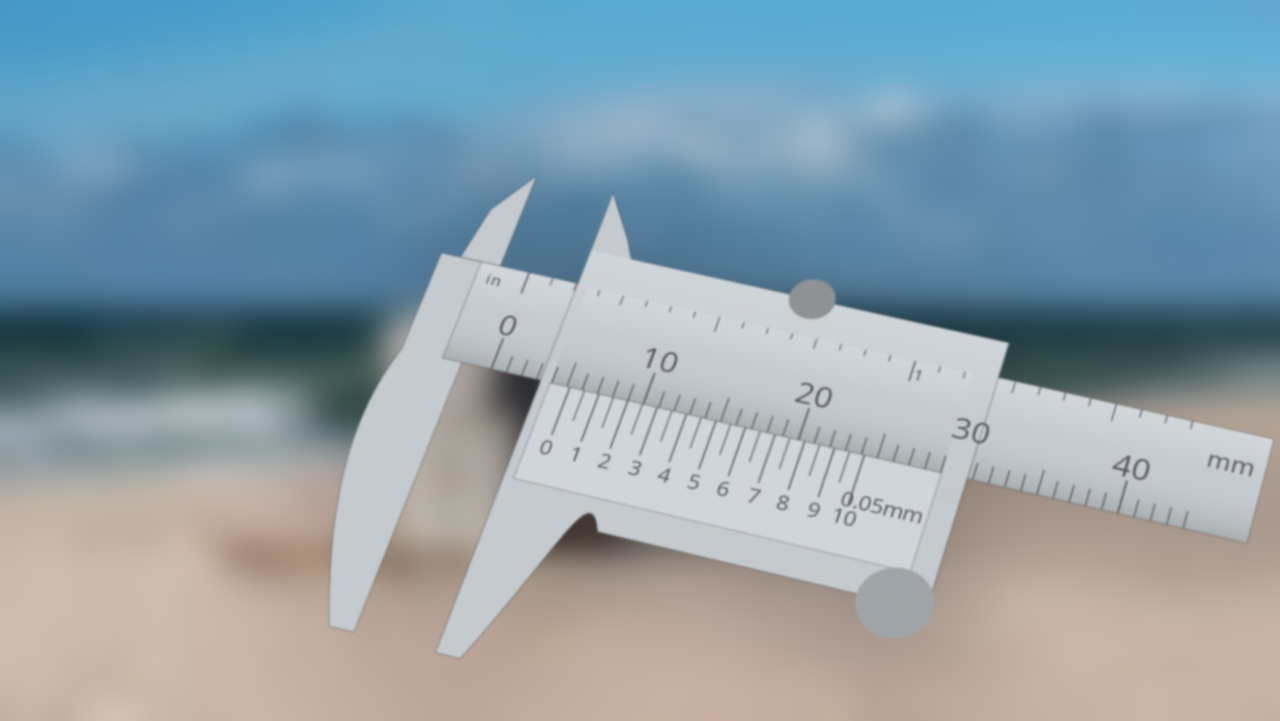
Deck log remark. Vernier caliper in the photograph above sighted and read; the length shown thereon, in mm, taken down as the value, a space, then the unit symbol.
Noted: 5.2 mm
